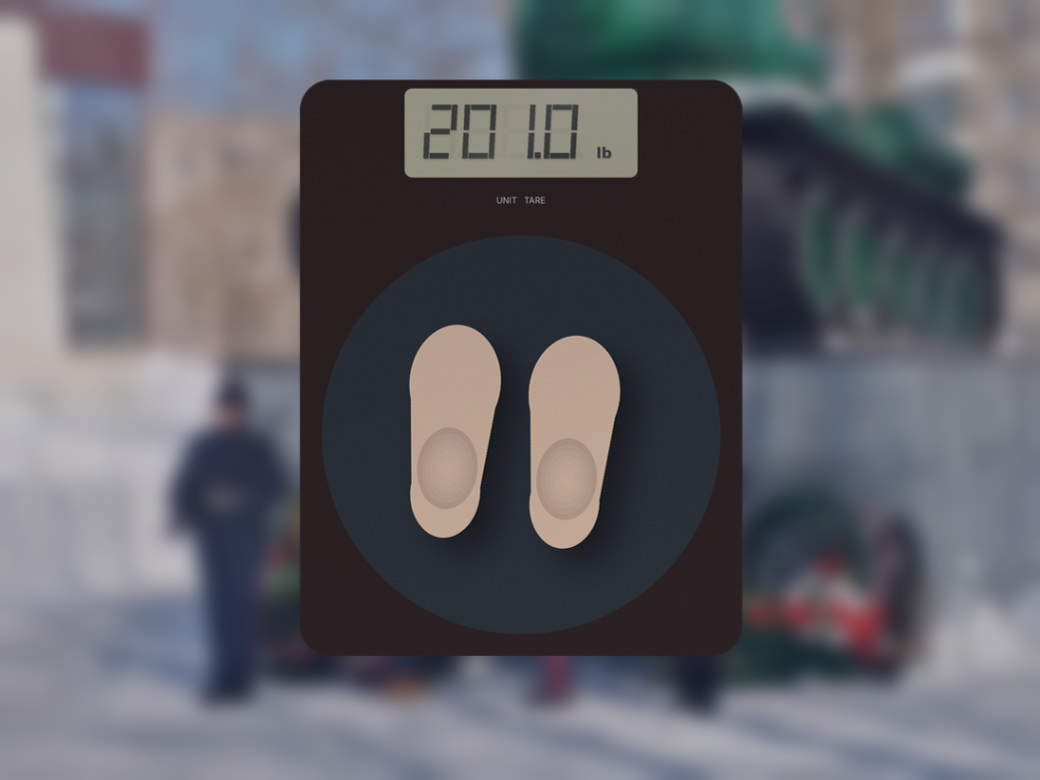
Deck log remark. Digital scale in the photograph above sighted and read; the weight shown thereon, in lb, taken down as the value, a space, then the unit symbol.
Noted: 201.0 lb
